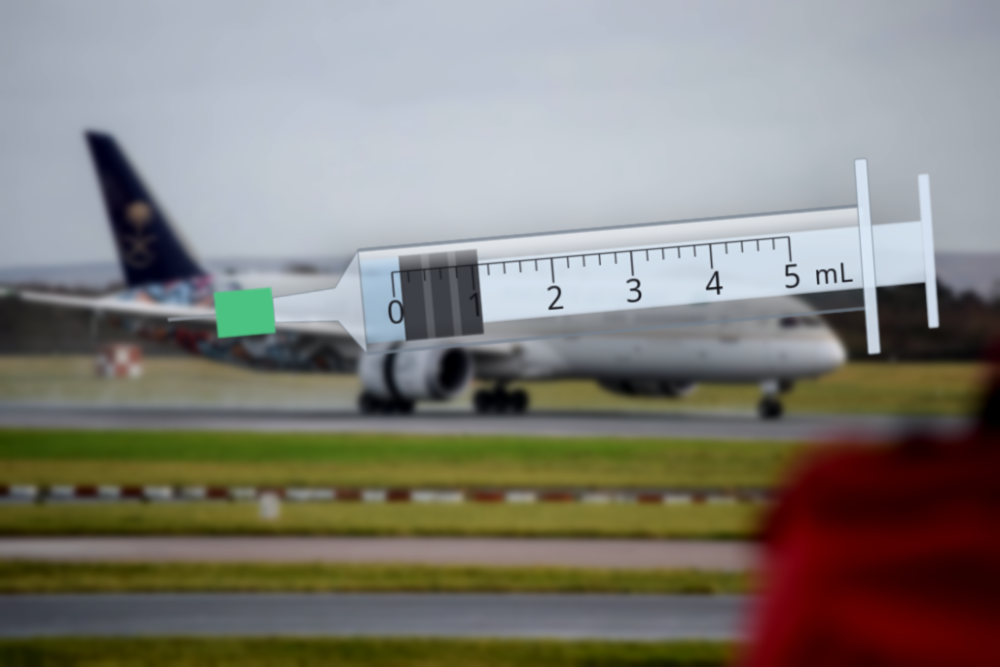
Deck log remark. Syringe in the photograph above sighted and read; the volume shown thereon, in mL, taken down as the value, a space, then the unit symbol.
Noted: 0.1 mL
